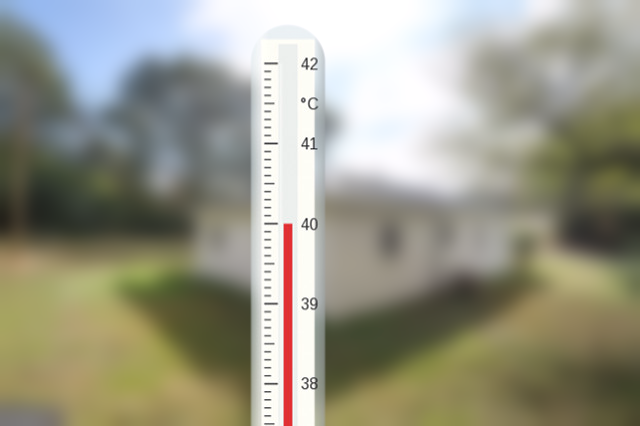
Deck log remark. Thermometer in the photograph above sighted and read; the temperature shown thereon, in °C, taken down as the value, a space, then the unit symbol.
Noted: 40 °C
